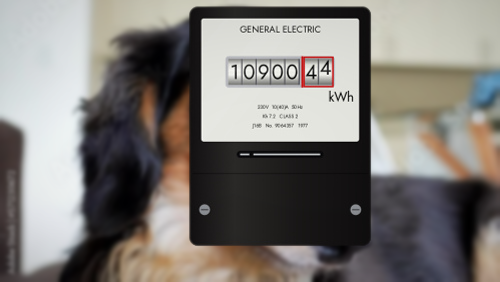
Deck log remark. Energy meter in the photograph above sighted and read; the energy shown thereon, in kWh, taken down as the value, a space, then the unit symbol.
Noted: 10900.44 kWh
